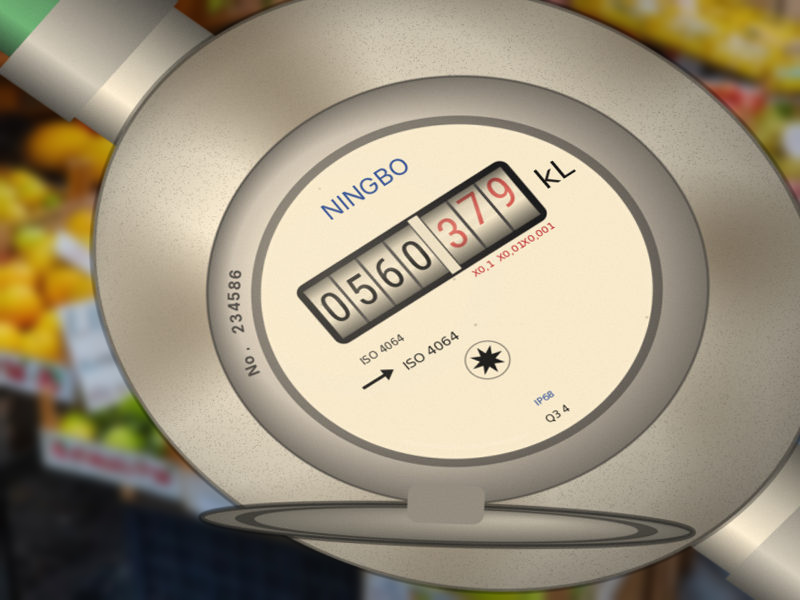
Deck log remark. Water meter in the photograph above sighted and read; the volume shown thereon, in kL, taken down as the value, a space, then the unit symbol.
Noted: 560.379 kL
